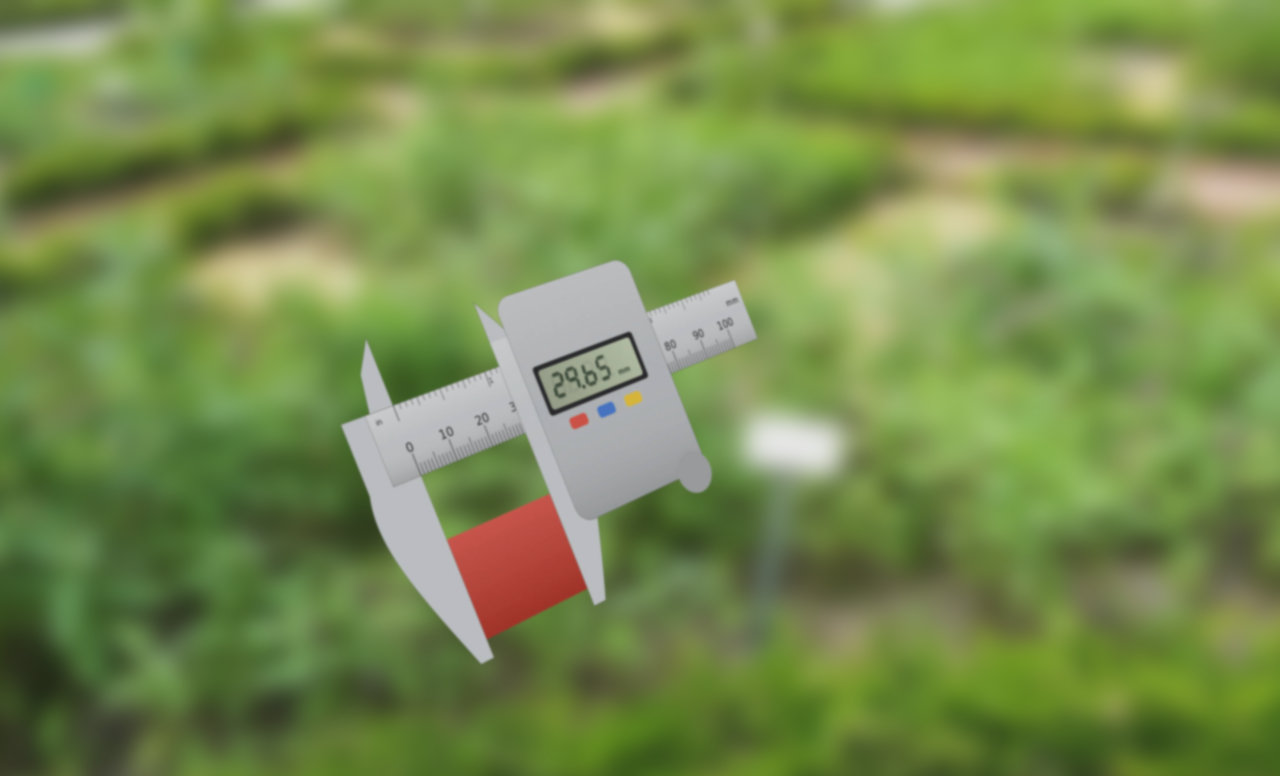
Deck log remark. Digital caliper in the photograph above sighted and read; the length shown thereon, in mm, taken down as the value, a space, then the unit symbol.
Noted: 29.65 mm
